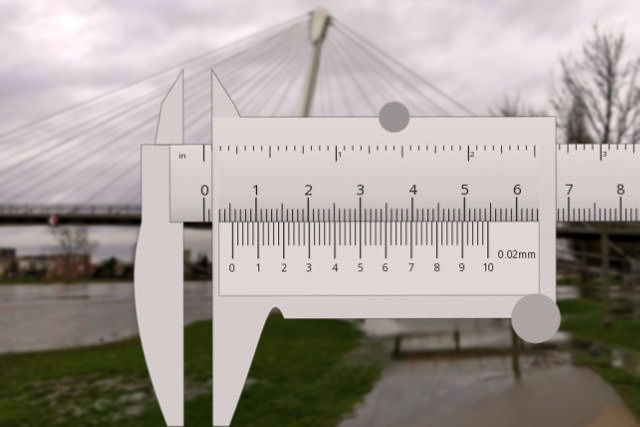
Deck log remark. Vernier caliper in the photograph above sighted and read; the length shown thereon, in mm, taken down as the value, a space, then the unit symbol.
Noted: 5.5 mm
